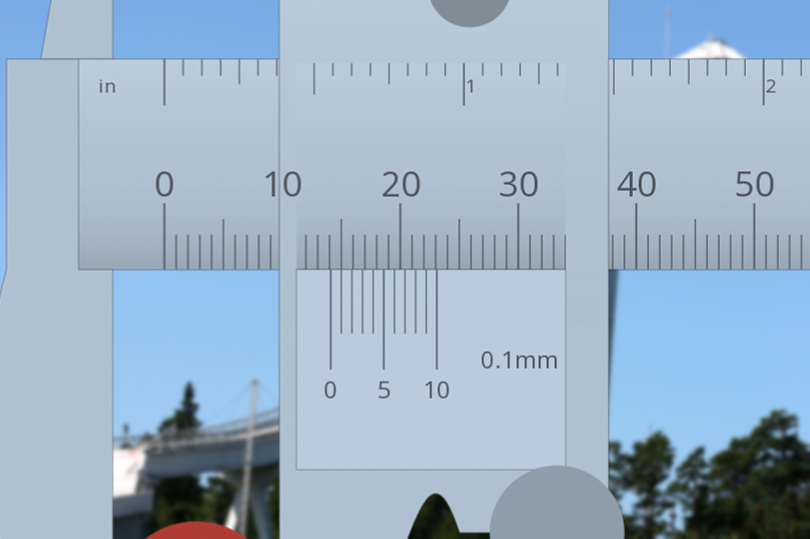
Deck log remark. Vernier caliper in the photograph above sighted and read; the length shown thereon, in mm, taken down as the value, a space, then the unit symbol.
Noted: 14.1 mm
